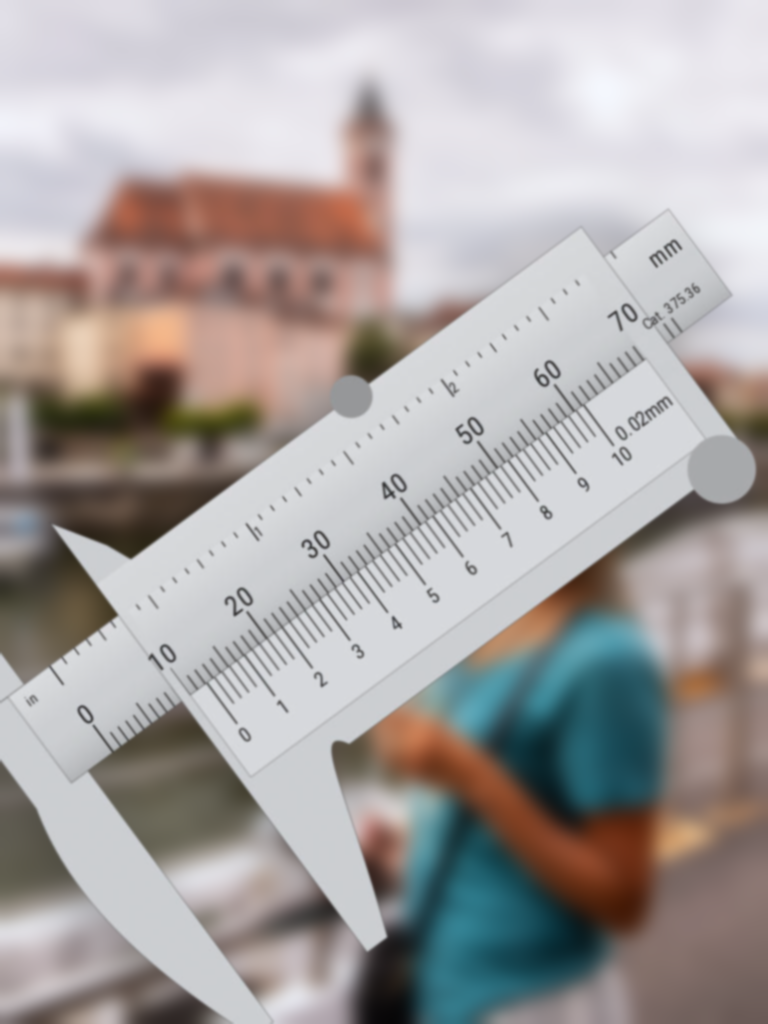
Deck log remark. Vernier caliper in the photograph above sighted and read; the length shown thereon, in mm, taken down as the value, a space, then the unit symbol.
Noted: 12.2 mm
